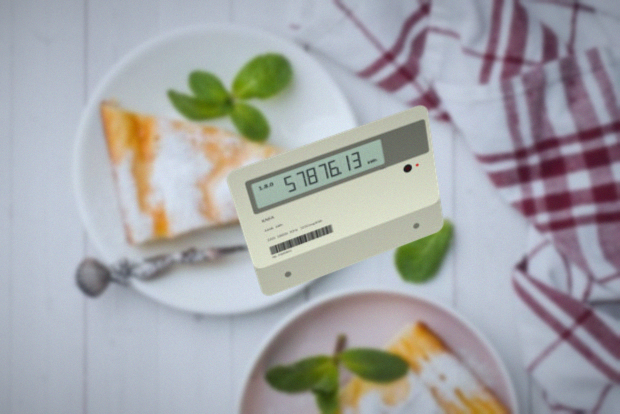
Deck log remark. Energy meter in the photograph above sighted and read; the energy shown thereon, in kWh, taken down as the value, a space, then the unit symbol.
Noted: 57876.13 kWh
